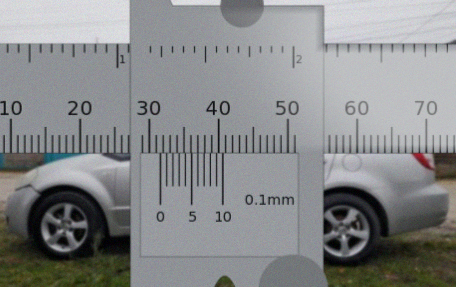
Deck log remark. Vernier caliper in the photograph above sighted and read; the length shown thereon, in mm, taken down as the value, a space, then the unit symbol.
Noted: 31.6 mm
